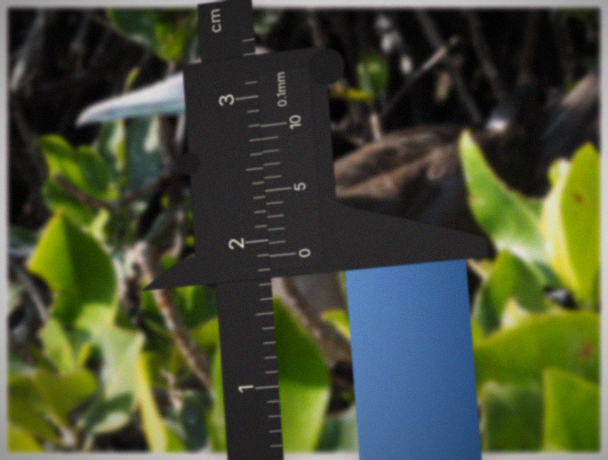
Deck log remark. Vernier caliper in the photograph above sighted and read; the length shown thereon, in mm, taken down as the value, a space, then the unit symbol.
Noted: 18.9 mm
